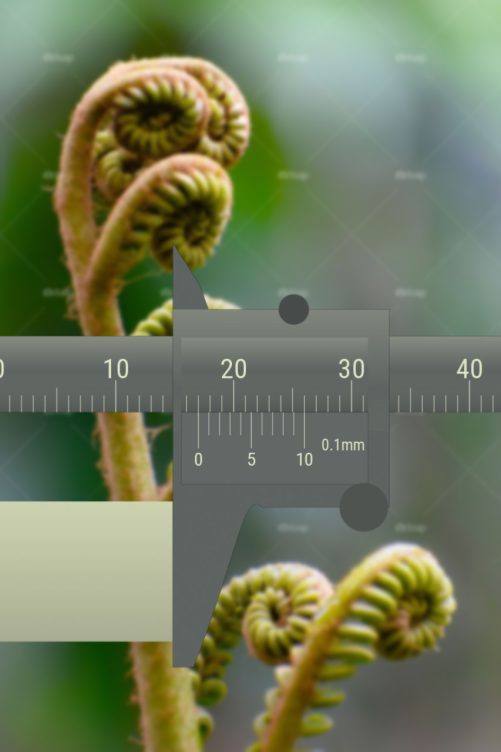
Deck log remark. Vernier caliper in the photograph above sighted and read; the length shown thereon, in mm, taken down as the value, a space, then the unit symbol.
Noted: 17.0 mm
